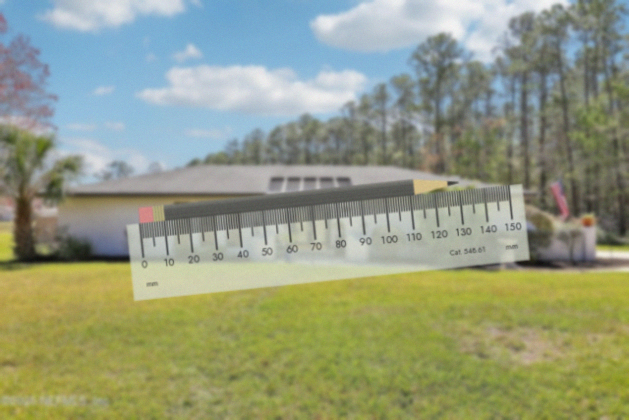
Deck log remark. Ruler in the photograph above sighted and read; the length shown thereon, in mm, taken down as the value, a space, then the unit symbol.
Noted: 130 mm
